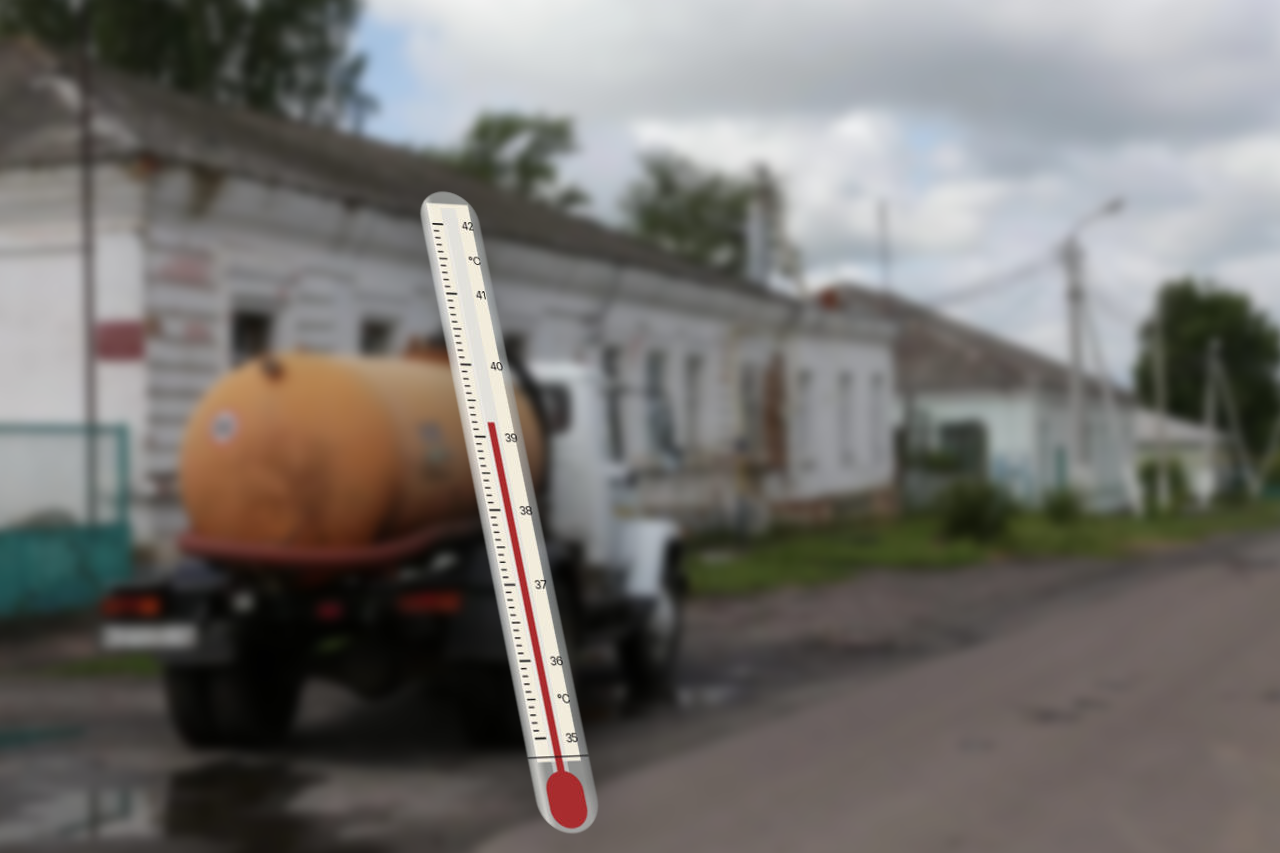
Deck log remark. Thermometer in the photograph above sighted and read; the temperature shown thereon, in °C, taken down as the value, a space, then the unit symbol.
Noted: 39.2 °C
